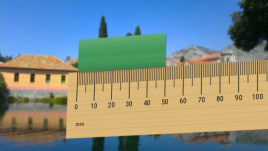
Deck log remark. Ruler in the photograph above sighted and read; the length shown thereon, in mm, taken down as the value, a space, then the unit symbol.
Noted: 50 mm
